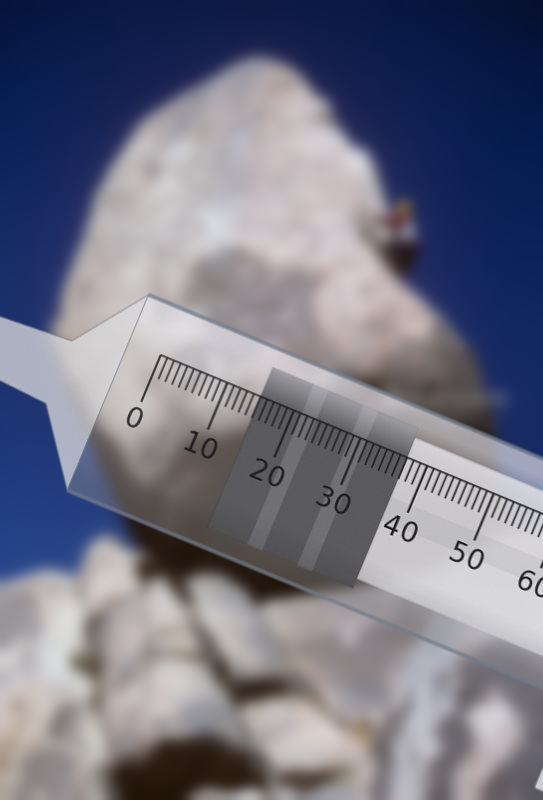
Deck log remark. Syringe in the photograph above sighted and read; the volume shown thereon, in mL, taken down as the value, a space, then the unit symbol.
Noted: 15 mL
